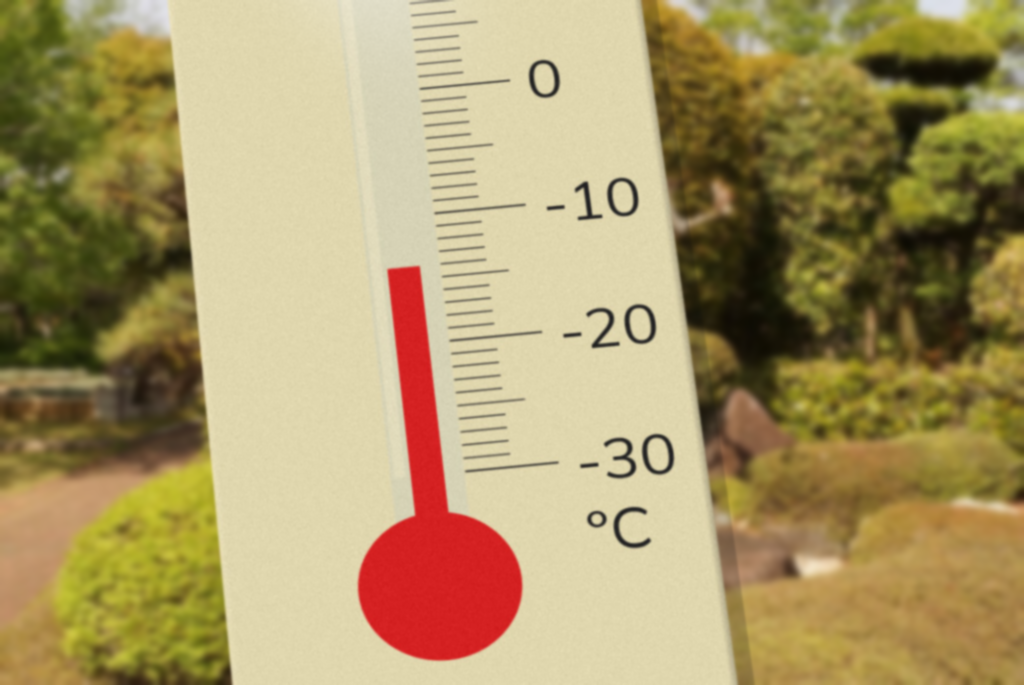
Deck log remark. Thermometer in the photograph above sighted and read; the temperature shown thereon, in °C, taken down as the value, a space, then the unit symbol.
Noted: -14 °C
